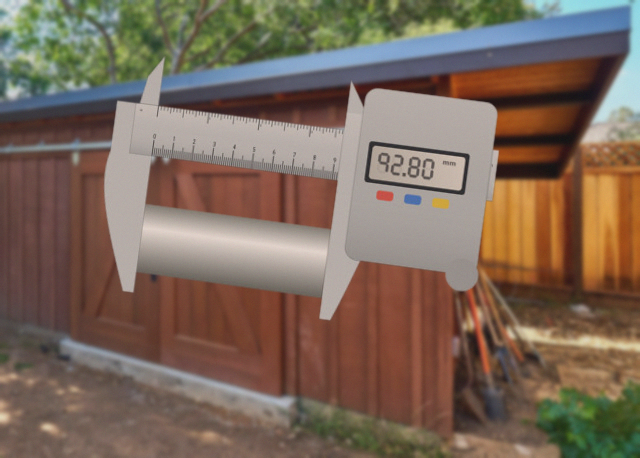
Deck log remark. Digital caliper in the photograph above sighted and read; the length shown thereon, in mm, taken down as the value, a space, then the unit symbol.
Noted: 92.80 mm
